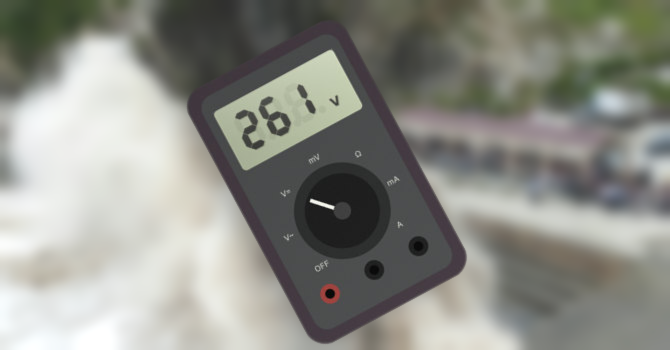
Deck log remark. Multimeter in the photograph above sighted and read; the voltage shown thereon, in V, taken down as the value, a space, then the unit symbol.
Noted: 261 V
